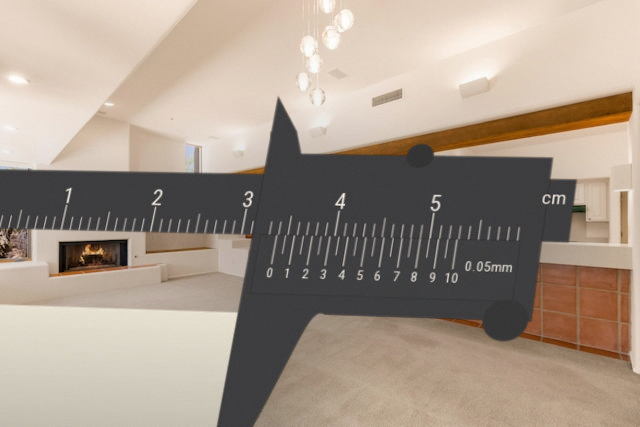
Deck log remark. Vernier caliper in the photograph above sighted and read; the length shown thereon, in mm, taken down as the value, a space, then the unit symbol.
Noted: 33.8 mm
